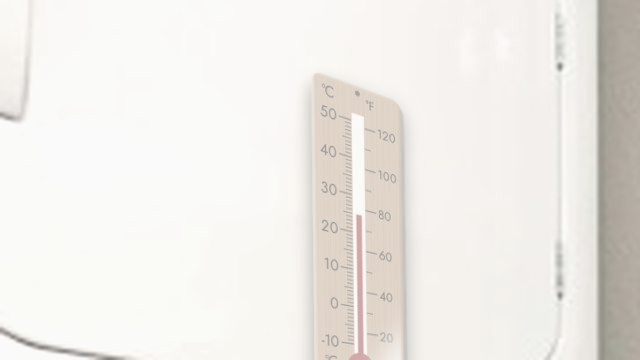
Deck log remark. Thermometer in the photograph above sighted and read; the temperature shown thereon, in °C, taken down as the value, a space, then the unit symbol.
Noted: 25 °C
